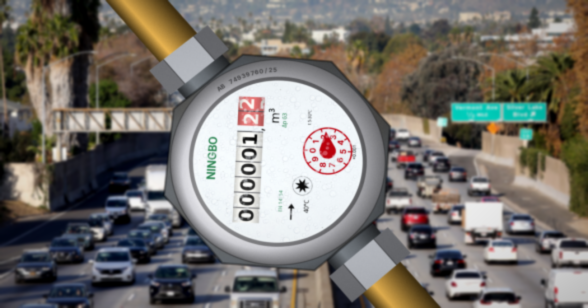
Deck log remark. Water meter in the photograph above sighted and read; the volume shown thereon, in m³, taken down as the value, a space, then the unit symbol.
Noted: 1.222 m³
